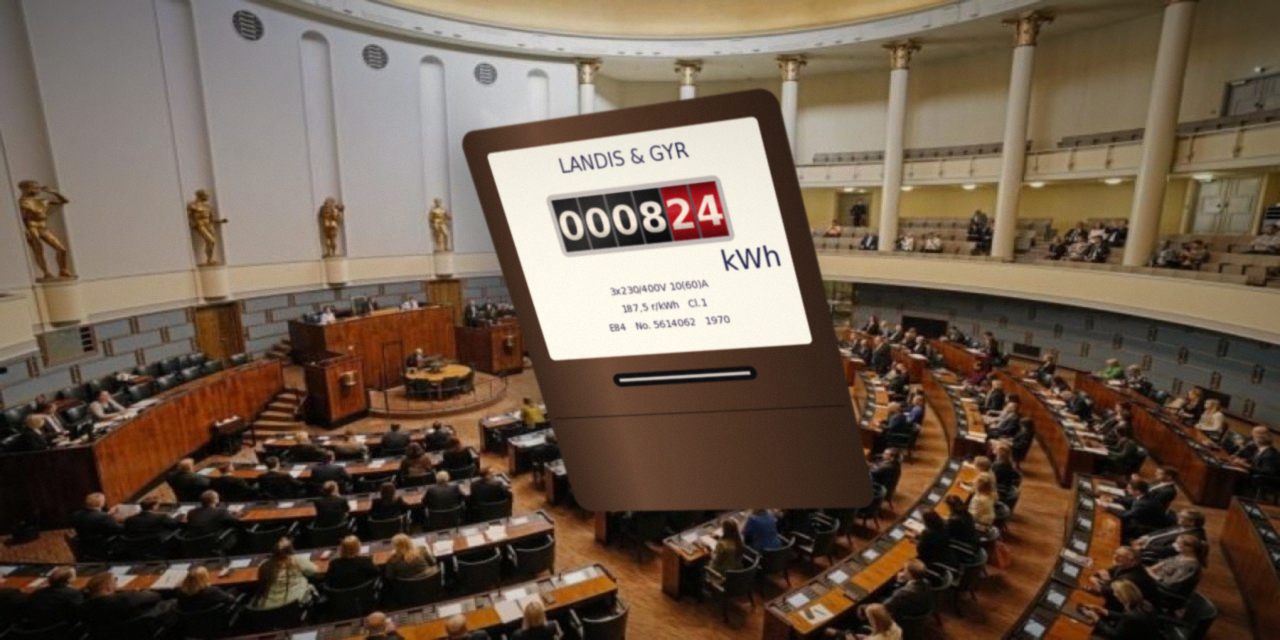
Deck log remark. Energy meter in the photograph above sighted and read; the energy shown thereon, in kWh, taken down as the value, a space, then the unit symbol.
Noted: 8.24 kWh
